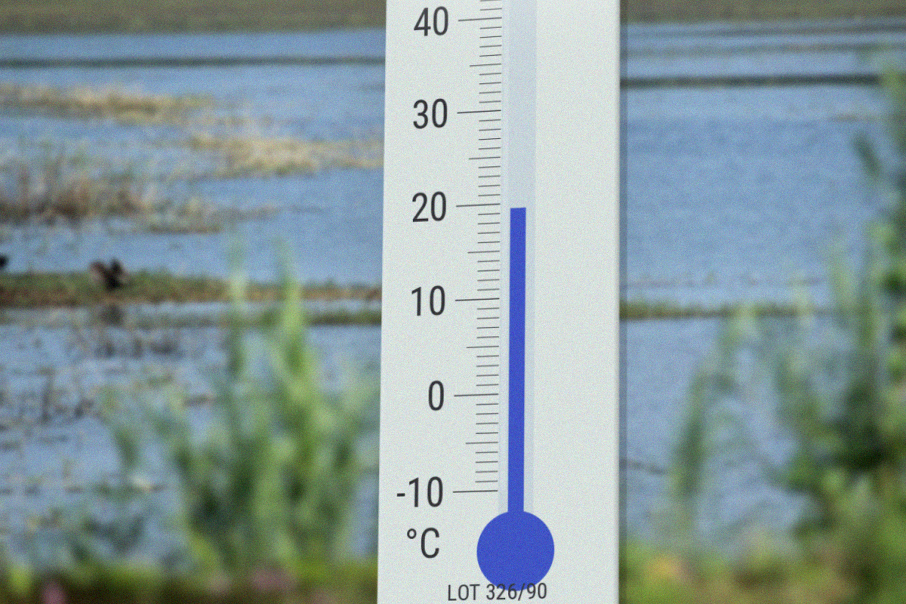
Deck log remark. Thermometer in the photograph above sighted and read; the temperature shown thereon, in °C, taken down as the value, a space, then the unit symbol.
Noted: 19.5 °C
